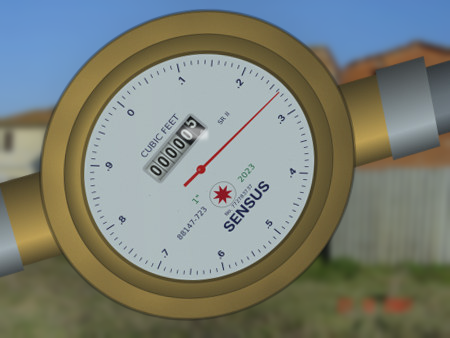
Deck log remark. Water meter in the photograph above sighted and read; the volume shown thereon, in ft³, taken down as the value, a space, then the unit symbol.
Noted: 5.26 ft³
